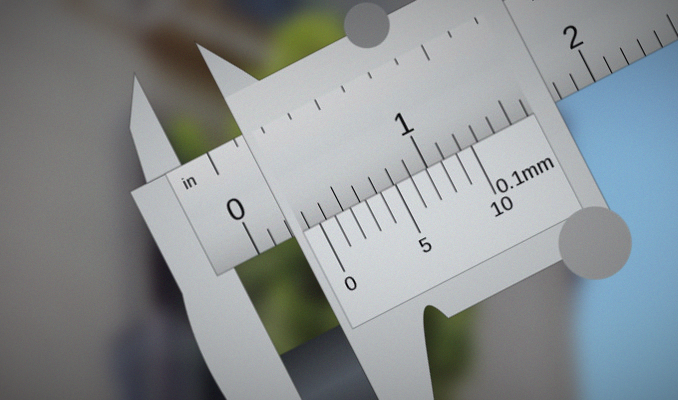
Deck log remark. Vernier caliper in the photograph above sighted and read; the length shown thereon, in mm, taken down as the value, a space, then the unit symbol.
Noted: 3.6 mm
